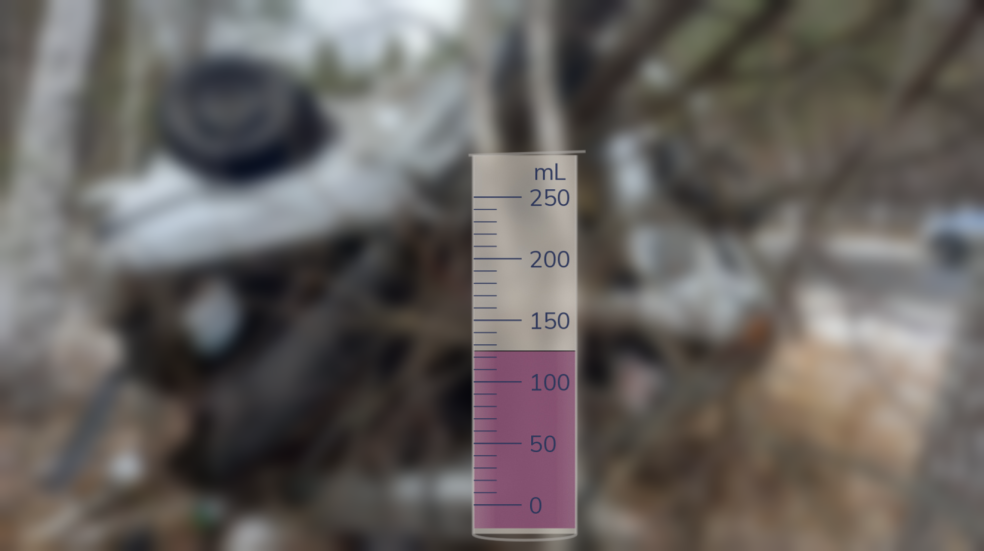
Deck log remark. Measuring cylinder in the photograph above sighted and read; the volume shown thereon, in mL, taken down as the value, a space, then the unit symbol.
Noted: 125 mL
